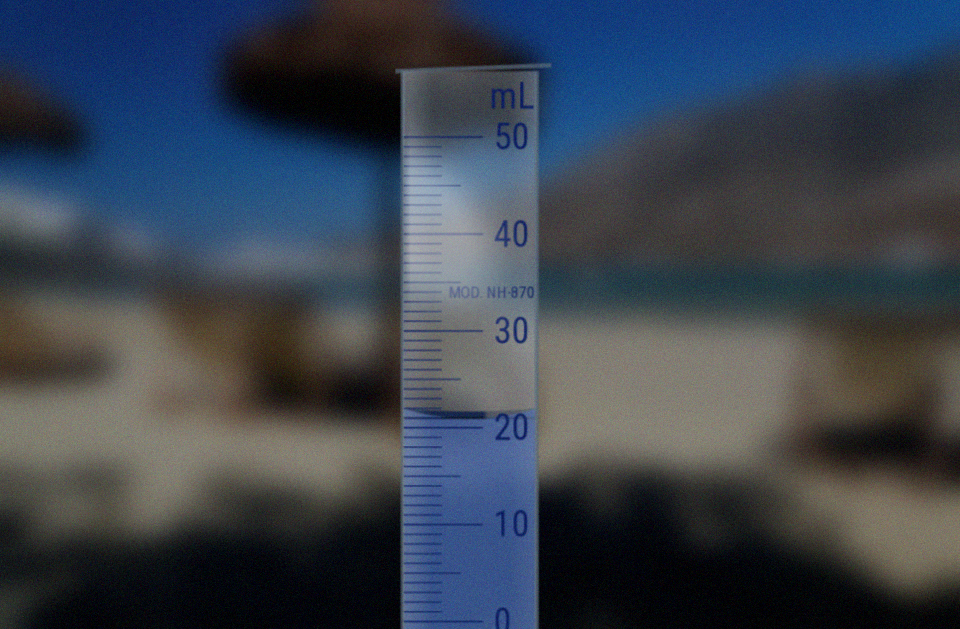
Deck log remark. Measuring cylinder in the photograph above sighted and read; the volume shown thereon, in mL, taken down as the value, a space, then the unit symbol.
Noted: 21 mL
